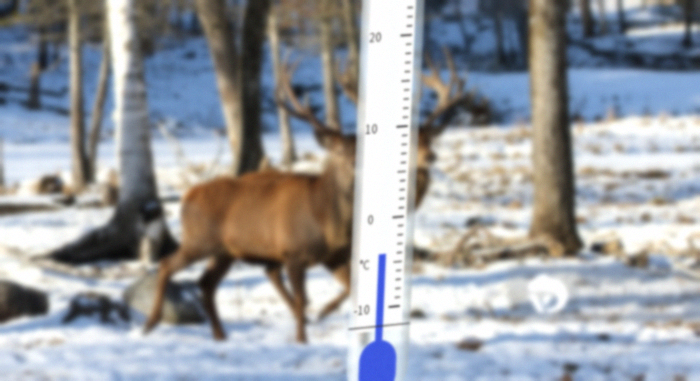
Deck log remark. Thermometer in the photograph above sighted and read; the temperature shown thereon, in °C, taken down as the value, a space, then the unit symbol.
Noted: -4 °C
